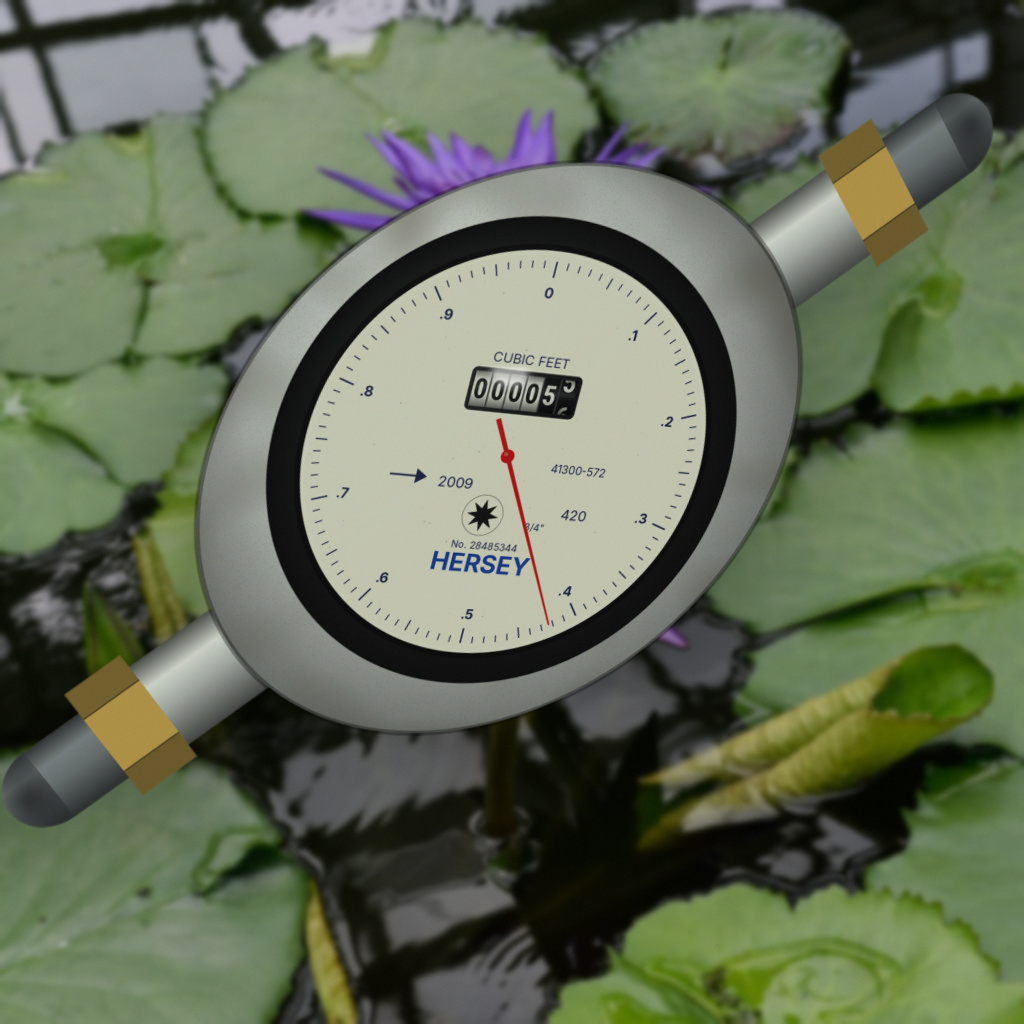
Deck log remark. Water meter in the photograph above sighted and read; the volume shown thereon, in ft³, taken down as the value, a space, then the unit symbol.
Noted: 55.42 ft³
